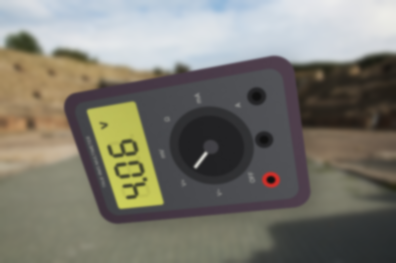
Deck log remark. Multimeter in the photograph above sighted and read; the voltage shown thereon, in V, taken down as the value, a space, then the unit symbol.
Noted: 4.06 V
